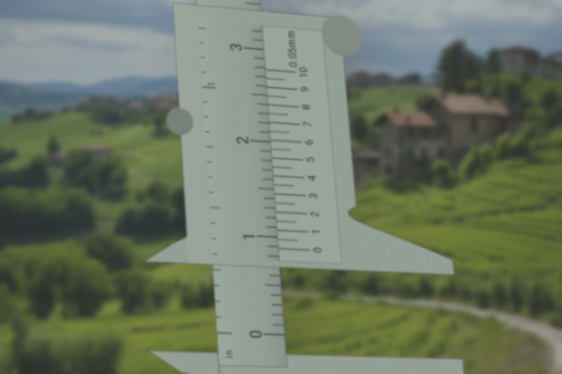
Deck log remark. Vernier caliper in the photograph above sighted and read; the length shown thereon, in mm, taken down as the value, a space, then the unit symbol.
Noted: 8.8 mm
